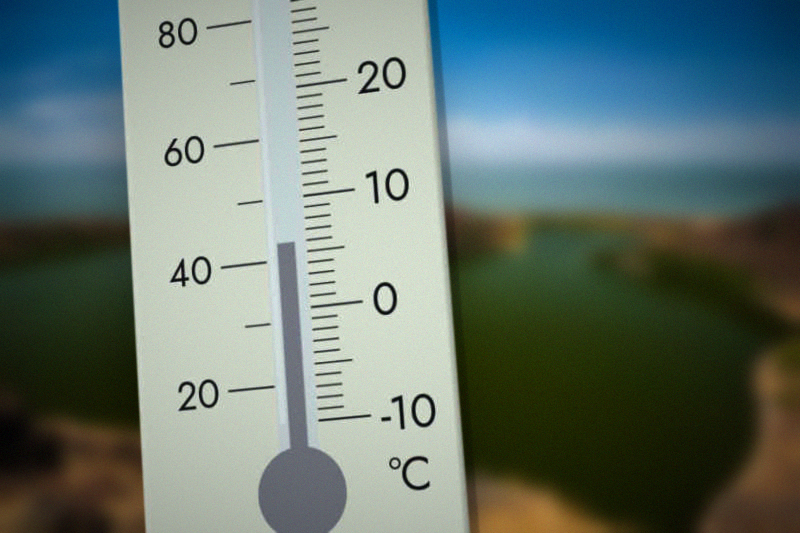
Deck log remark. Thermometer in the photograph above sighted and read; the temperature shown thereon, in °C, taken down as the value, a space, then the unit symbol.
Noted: 6 °C
